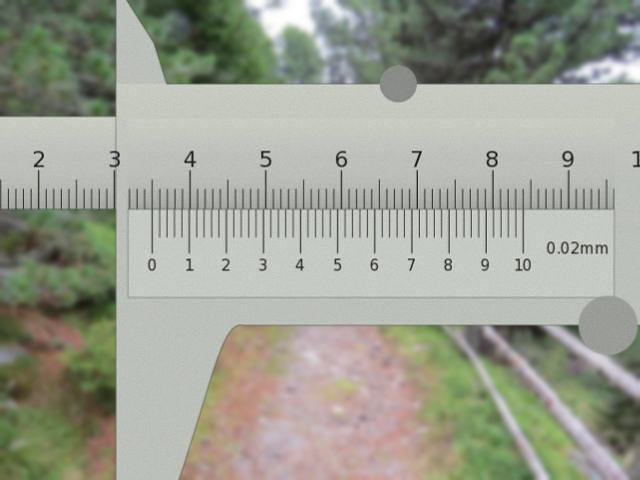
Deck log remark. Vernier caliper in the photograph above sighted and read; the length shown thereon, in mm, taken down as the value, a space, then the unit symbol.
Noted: 35.0 mm
